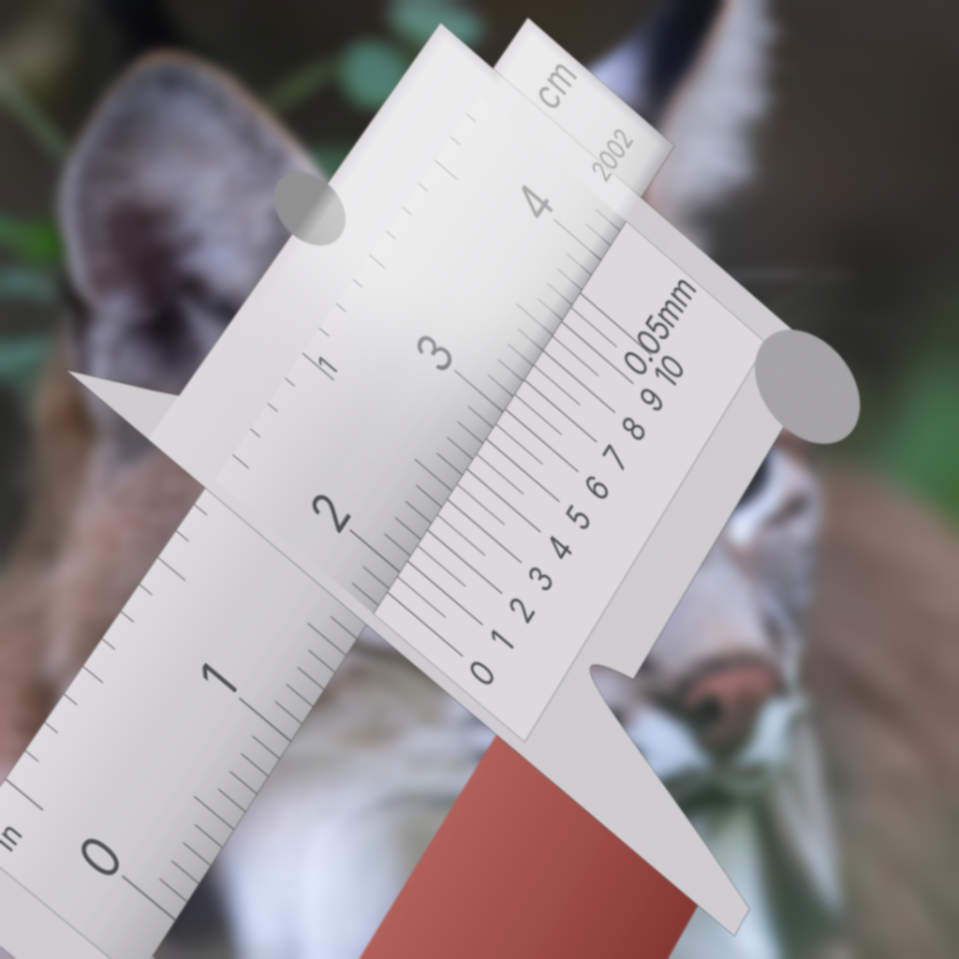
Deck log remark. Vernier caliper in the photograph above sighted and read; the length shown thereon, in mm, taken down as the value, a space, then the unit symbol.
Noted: 18.8 mm
